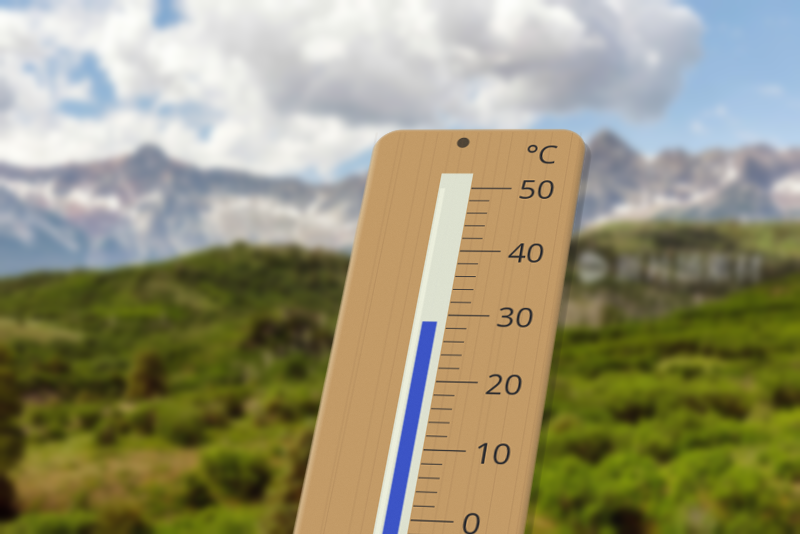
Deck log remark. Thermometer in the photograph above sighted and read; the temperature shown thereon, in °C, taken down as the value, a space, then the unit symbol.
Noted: 29 °C
